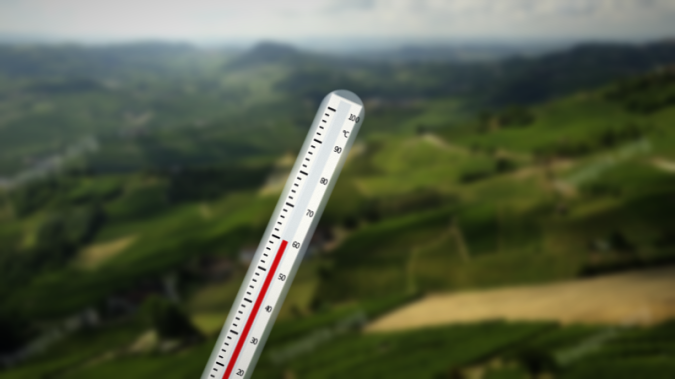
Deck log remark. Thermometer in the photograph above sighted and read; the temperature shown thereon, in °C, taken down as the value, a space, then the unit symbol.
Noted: 60 °C
